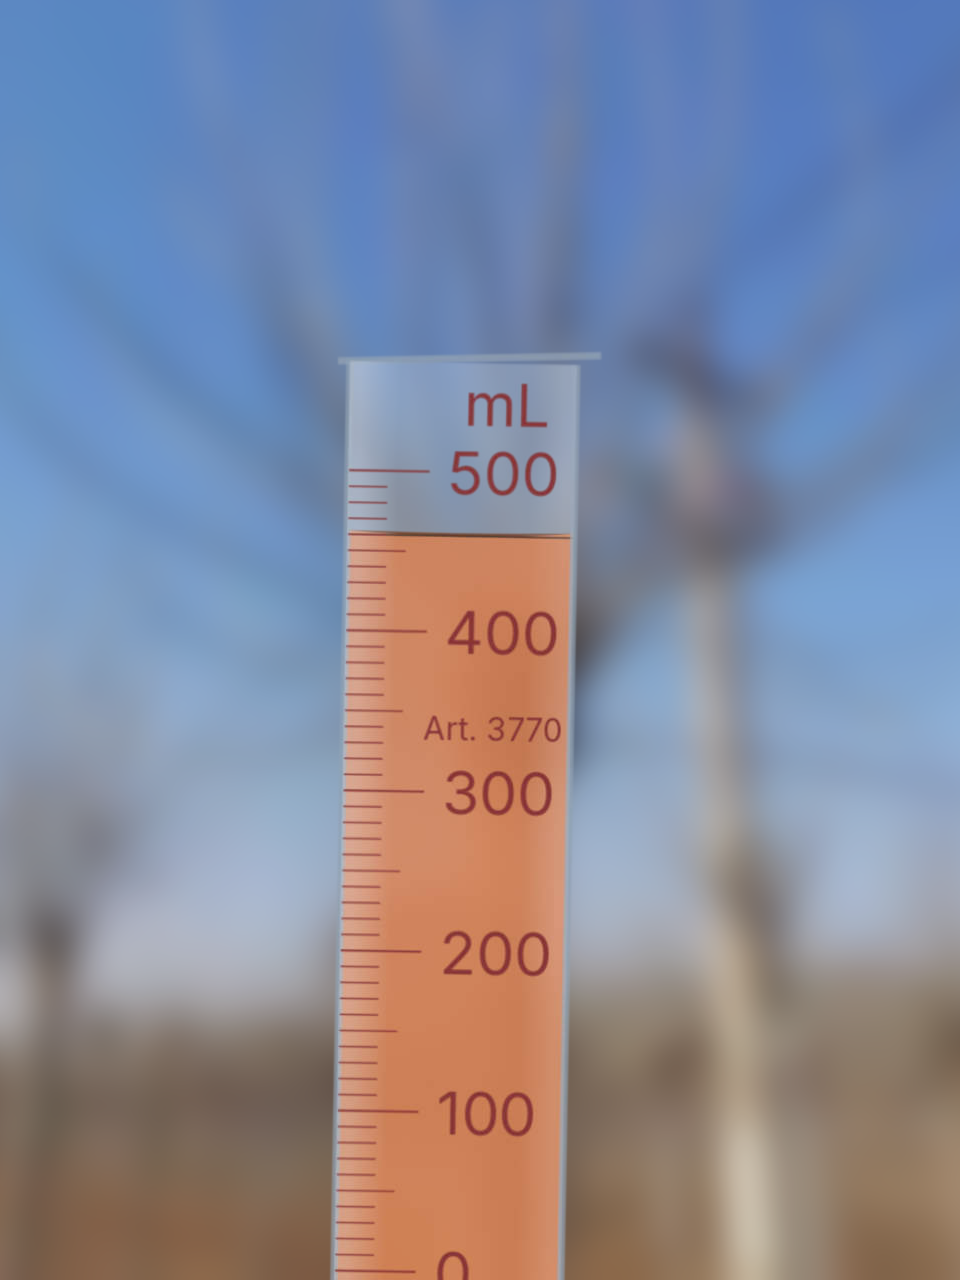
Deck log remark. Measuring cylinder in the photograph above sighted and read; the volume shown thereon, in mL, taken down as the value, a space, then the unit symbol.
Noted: 460 mL
